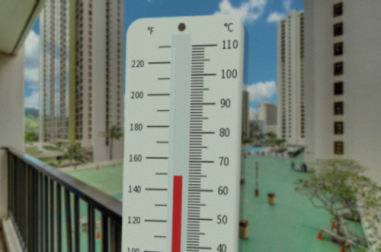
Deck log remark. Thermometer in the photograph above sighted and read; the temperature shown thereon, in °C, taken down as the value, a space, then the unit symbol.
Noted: 65 °C
